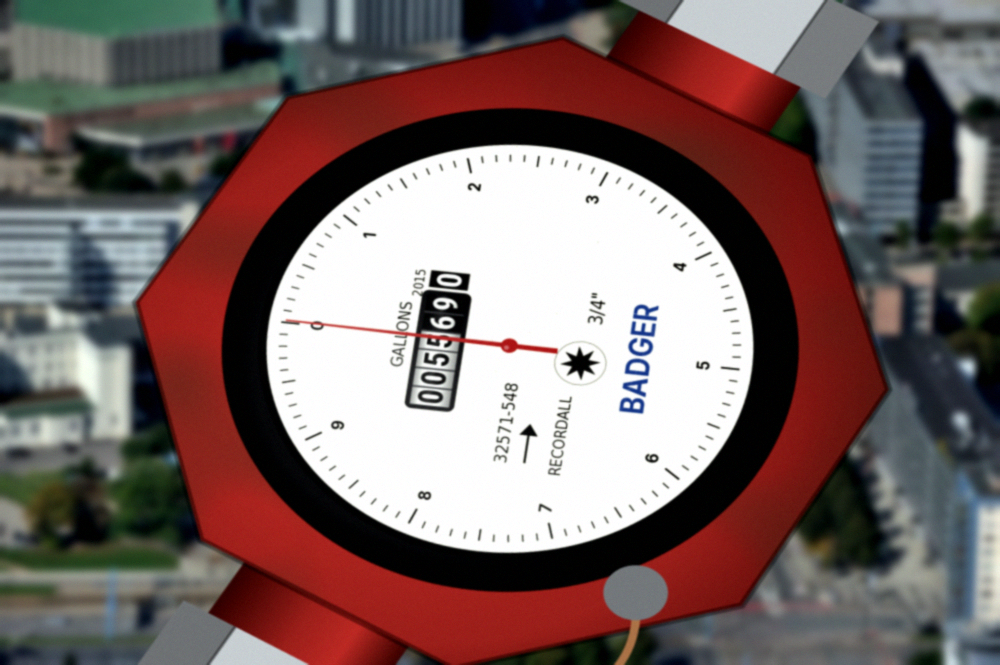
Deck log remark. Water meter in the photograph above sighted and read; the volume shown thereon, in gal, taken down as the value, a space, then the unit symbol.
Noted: 55690.0 gal
